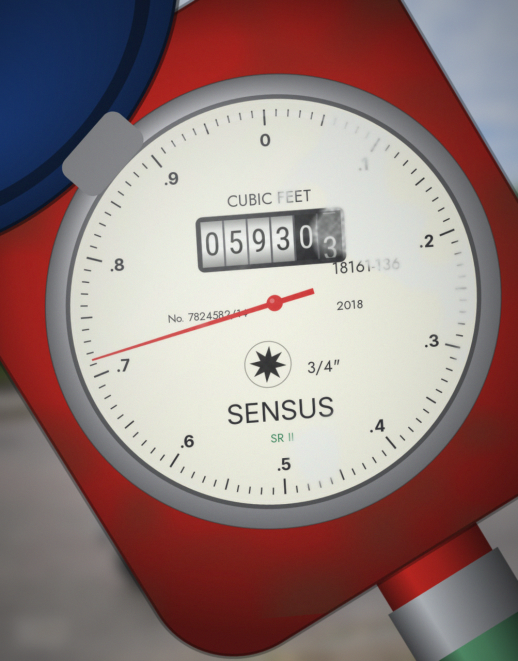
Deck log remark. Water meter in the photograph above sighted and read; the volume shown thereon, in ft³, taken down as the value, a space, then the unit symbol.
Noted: 59302.71 ft³
